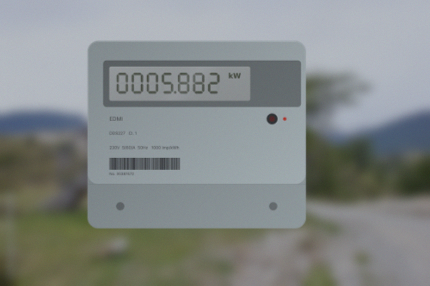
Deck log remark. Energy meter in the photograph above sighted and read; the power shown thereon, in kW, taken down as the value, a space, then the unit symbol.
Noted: 5.882 kW
